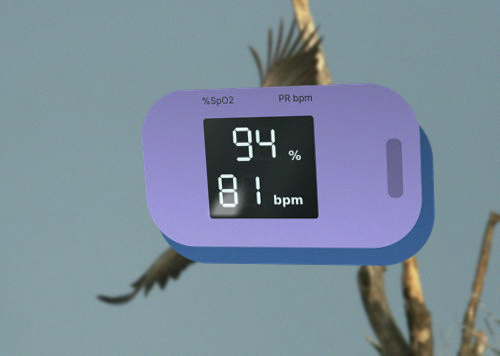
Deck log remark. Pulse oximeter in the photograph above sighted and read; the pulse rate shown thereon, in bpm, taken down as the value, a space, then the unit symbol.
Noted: 81 bpm
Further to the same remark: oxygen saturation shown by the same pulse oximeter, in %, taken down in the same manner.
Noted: 94 %
